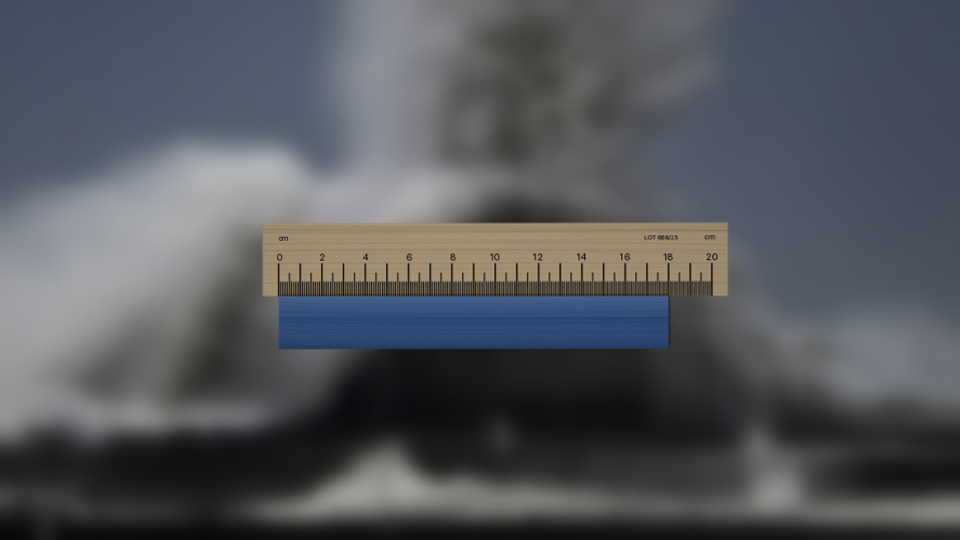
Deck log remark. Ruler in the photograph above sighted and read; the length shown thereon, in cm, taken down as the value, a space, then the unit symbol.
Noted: 18 cm
